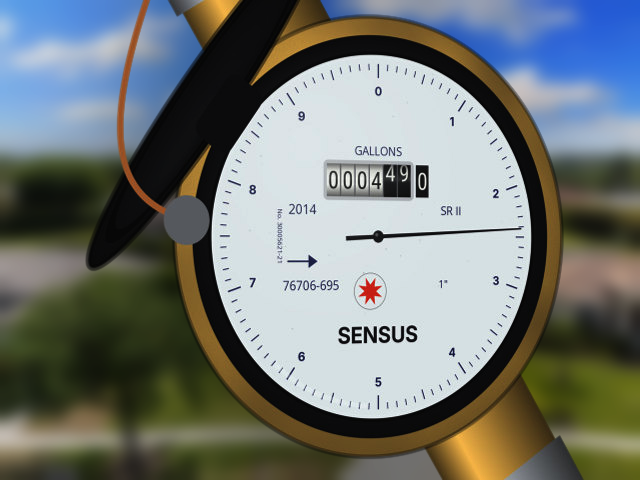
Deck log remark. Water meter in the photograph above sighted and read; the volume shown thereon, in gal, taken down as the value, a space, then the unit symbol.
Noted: 4492.4 gal
